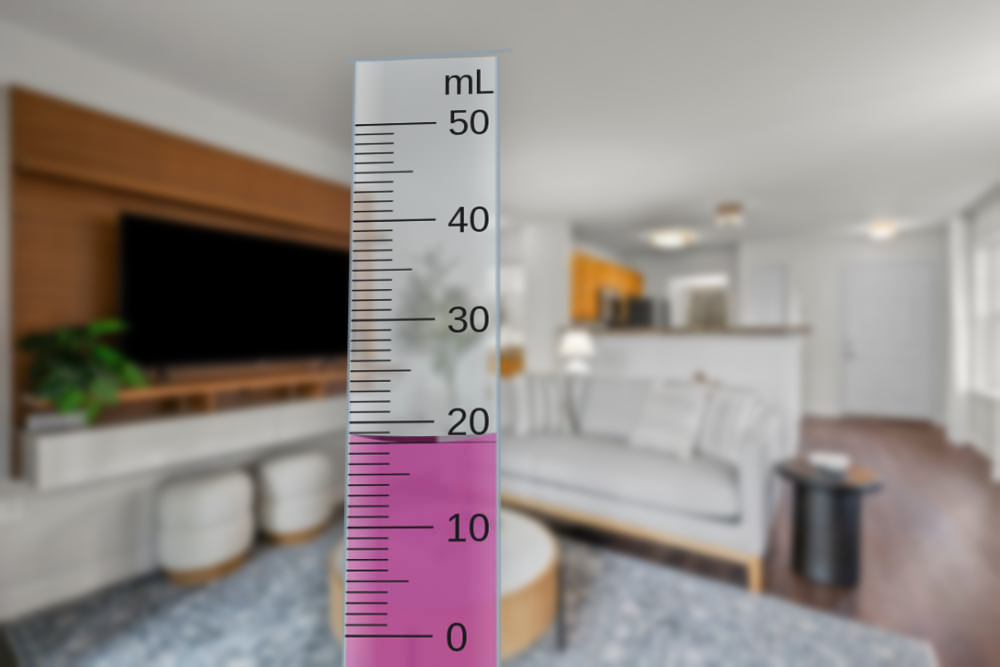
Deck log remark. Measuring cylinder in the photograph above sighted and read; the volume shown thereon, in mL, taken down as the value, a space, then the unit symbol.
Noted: 18 mL
